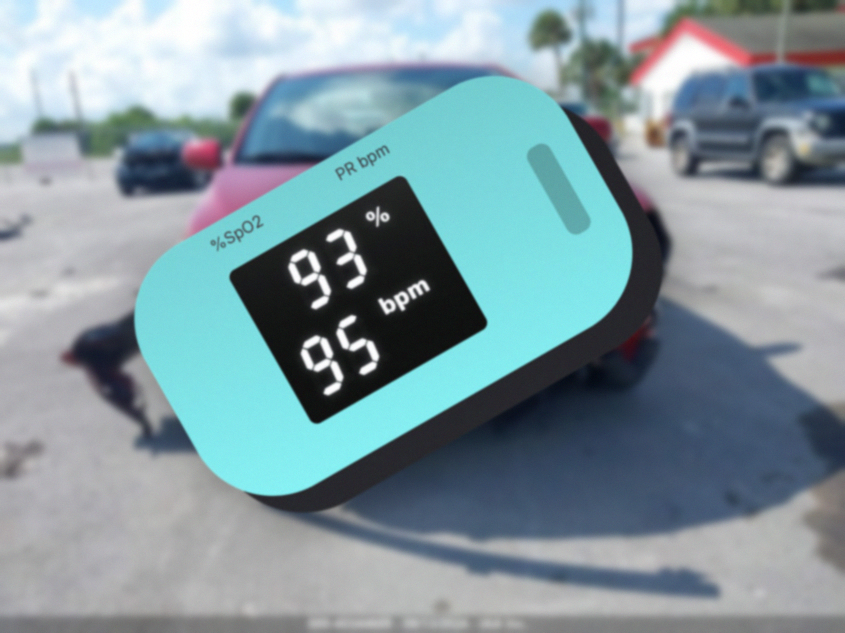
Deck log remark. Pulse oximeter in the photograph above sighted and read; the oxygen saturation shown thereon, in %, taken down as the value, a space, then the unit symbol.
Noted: 93 %
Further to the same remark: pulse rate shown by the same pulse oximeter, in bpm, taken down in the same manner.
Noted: 95 bpm
